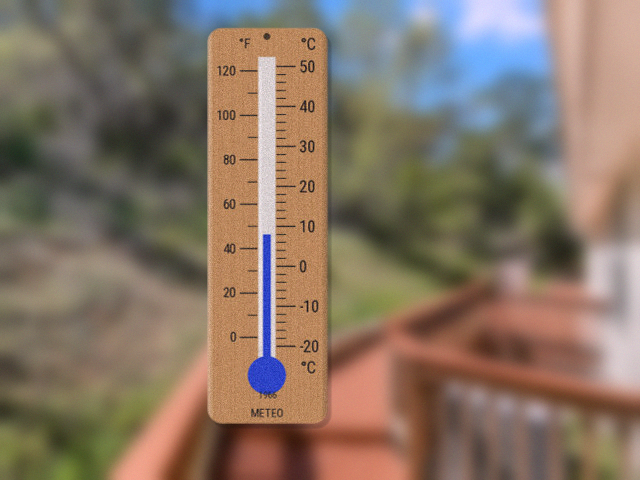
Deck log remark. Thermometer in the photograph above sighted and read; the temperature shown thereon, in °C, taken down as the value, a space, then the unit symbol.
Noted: 8 °C
